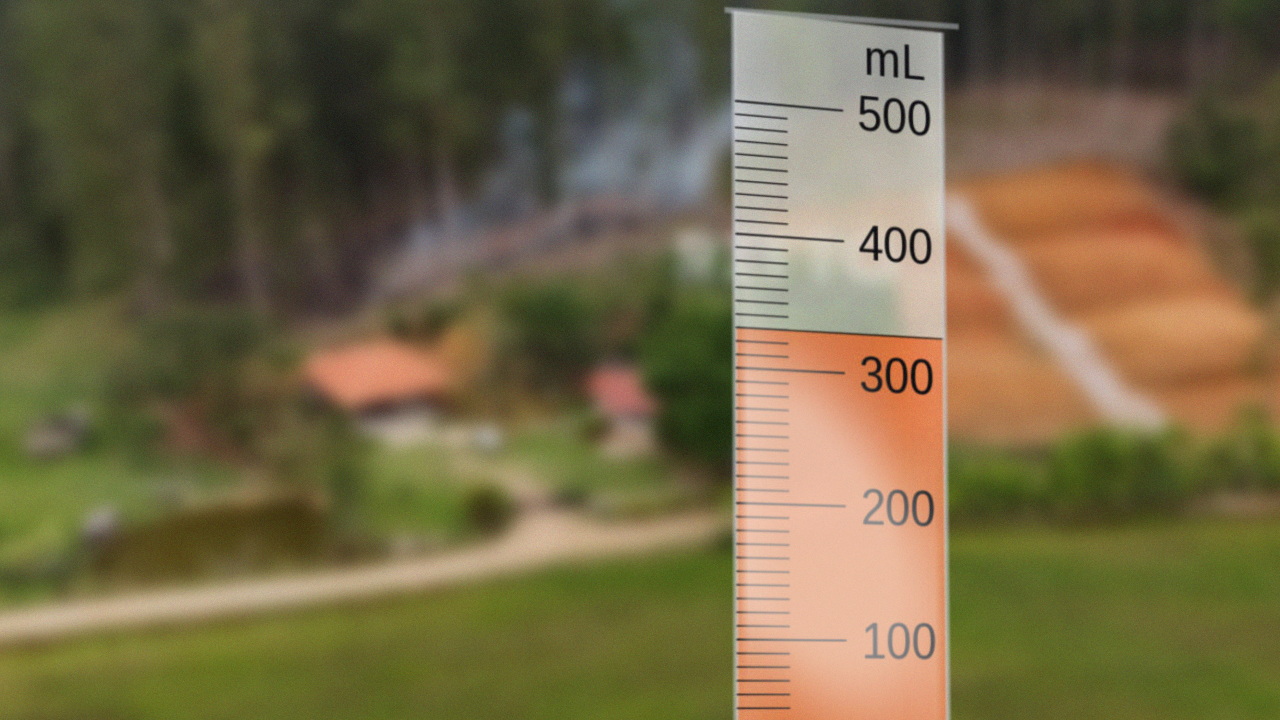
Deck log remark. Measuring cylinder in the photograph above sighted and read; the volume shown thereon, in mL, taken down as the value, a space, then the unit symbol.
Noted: 330 mL
